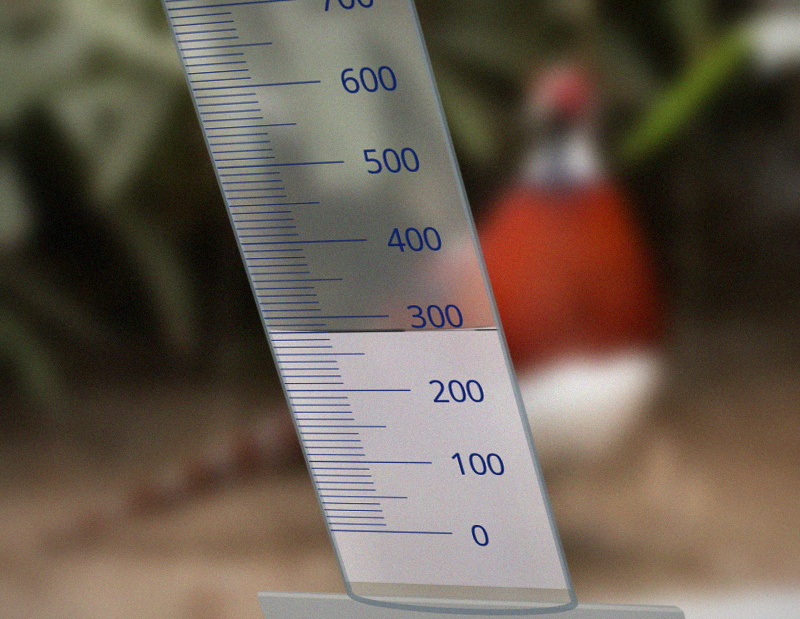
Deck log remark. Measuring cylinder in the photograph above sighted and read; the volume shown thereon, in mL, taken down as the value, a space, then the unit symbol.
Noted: 280 mL
